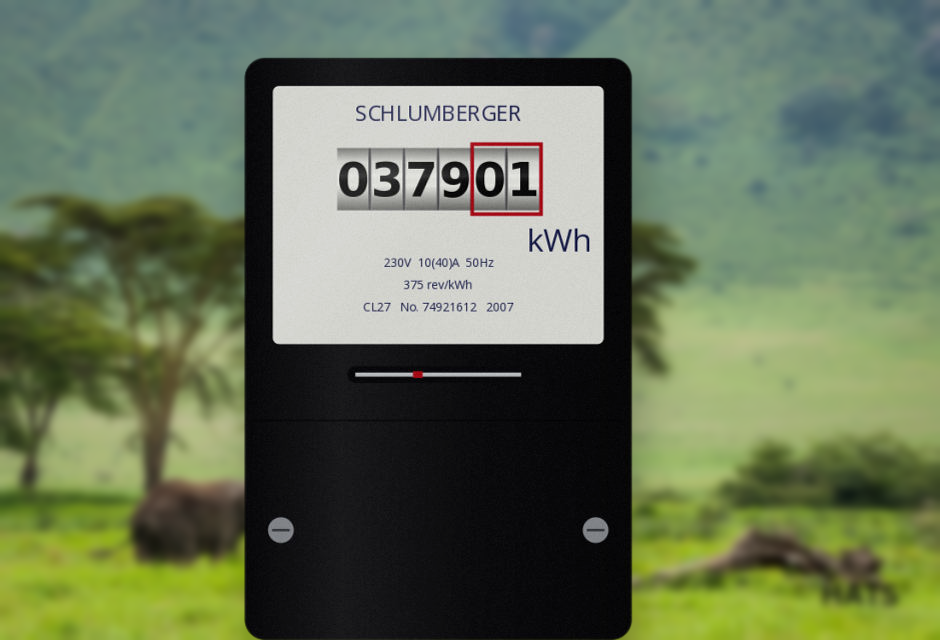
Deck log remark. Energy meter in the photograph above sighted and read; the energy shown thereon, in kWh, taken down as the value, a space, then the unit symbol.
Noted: 379.01 kWh
